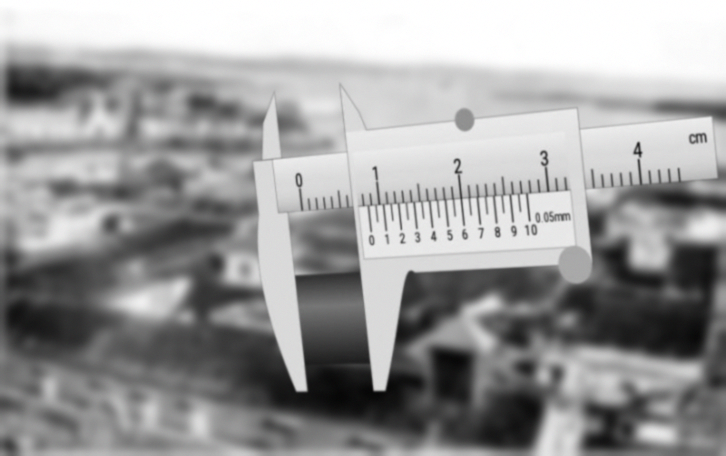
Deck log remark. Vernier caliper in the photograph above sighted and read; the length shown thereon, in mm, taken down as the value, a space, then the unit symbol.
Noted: 8.6 mm
